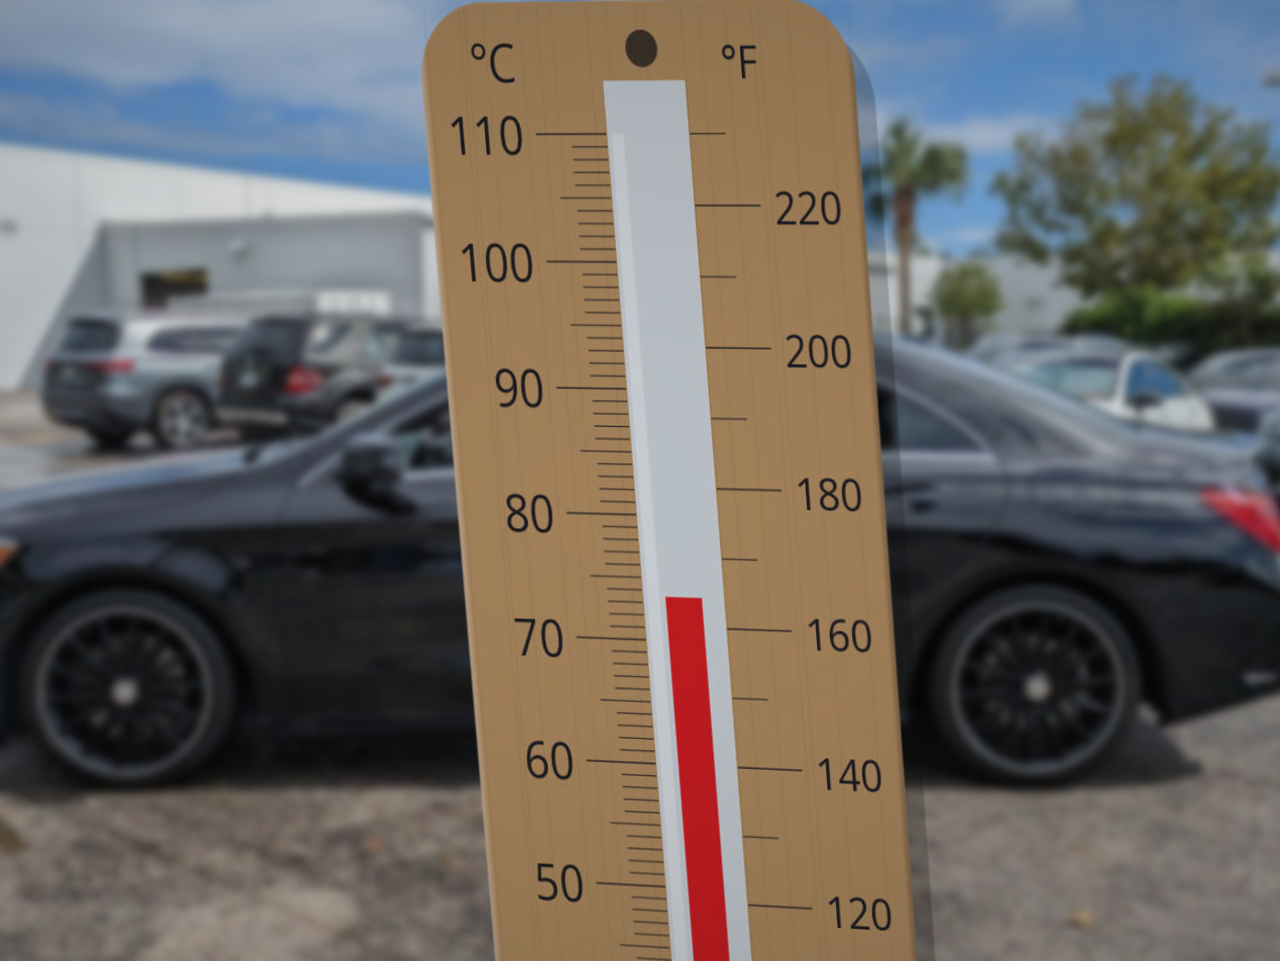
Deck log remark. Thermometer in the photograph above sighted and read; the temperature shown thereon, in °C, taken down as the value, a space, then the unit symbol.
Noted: 73.5 °C
